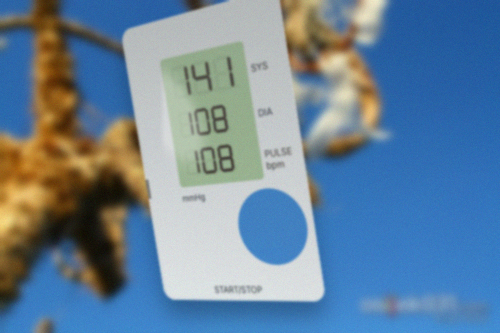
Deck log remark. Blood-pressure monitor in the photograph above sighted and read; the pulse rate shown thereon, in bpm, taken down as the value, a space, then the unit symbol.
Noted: 108 bpm
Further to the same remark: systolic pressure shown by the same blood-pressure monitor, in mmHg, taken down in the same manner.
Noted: 141 mmHg
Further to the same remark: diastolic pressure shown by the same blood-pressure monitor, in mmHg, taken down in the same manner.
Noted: 108 mmHg
